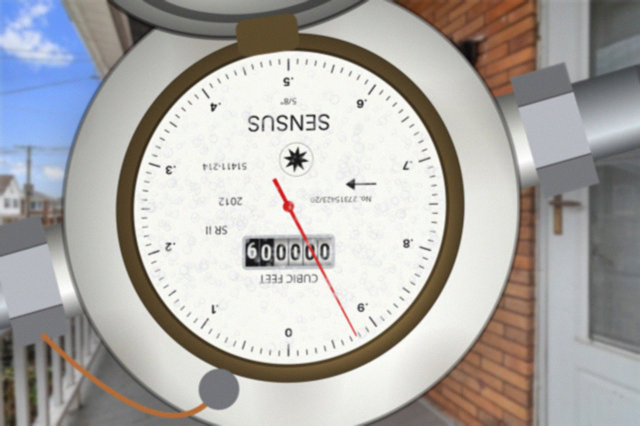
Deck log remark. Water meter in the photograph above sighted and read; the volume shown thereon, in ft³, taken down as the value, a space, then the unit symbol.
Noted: 8.92 ft³
